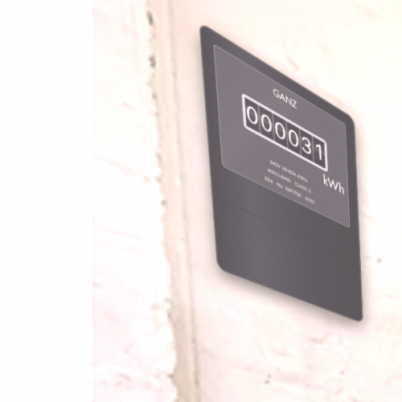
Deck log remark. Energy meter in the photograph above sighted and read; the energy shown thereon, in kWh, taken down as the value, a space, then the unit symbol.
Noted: 31 kWh
